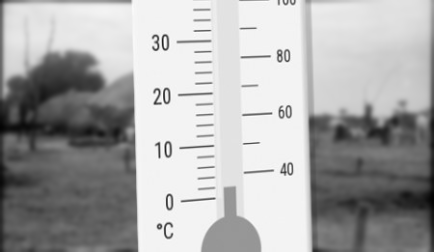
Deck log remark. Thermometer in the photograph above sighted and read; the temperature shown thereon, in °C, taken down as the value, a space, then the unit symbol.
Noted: 2 °C
